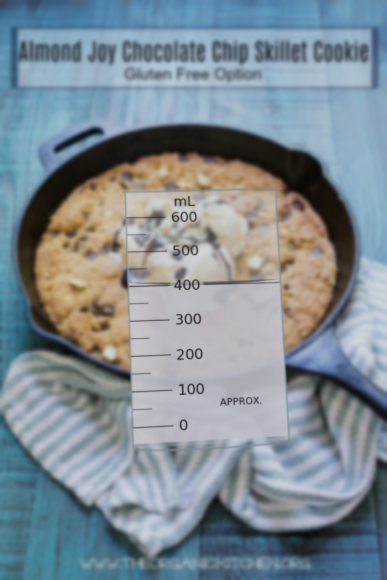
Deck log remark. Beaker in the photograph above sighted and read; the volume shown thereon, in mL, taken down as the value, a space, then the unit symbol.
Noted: 400 mL
